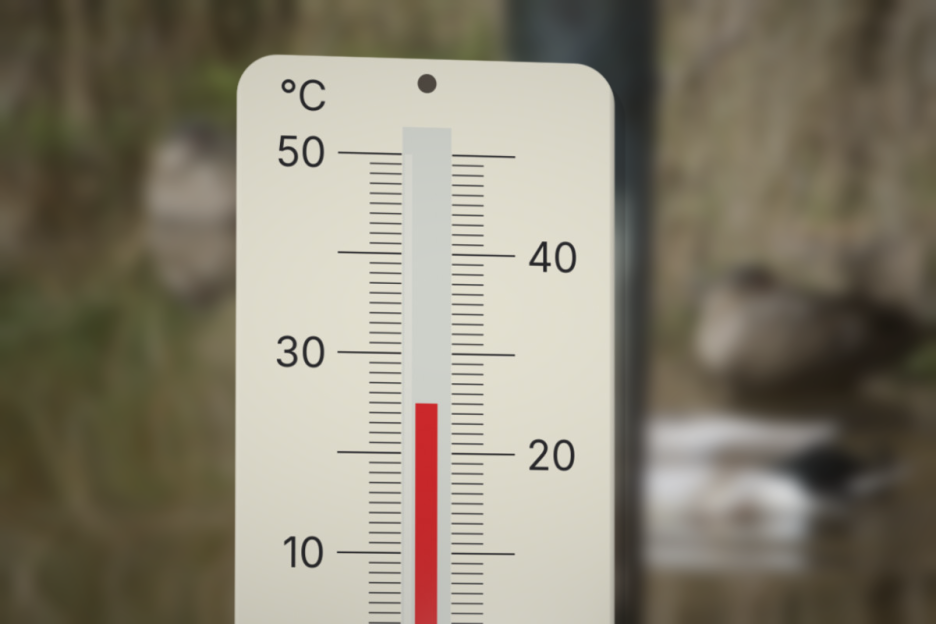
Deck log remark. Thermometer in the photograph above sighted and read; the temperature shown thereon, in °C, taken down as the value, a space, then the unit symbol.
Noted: 25 °C
